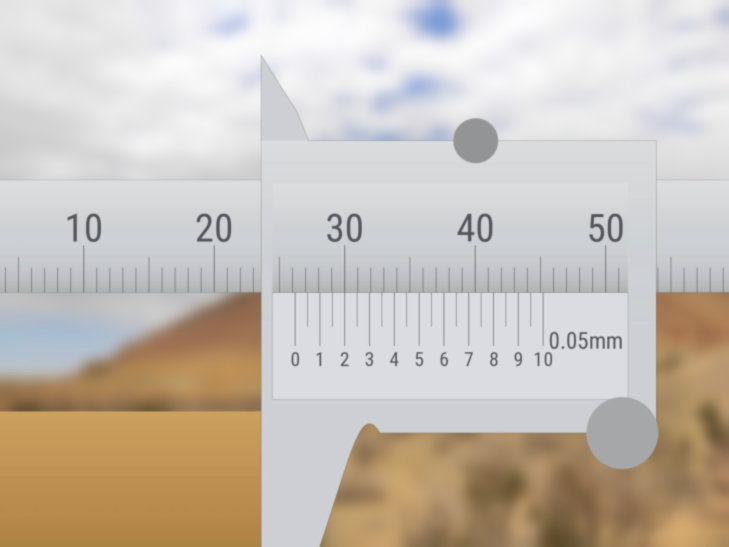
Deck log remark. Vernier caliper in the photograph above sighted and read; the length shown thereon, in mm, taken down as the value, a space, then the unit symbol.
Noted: 26.2 mm
